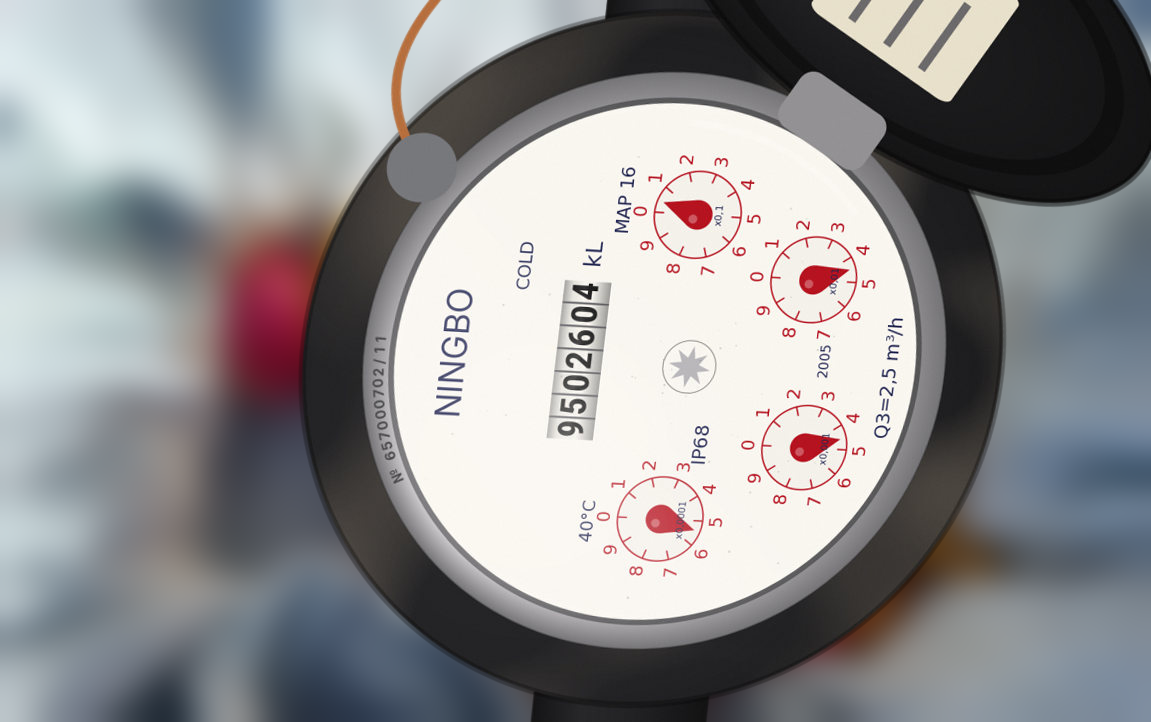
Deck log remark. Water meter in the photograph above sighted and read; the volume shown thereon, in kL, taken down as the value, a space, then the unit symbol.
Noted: 9502604.0445 kL
